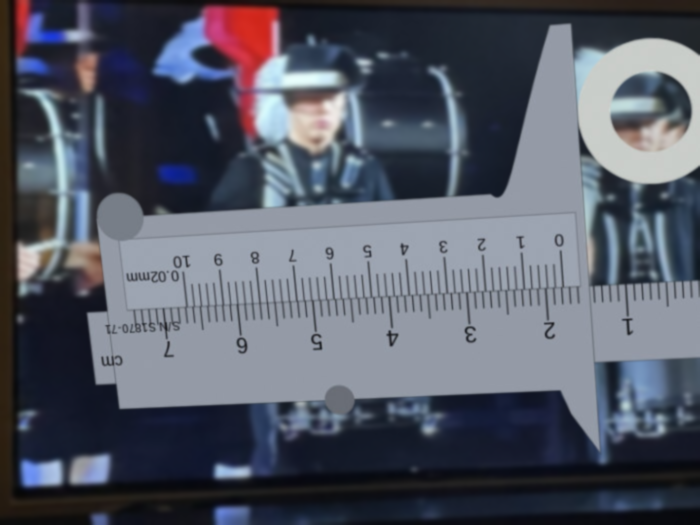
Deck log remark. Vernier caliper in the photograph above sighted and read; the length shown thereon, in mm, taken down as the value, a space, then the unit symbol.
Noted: 17.8 mm
